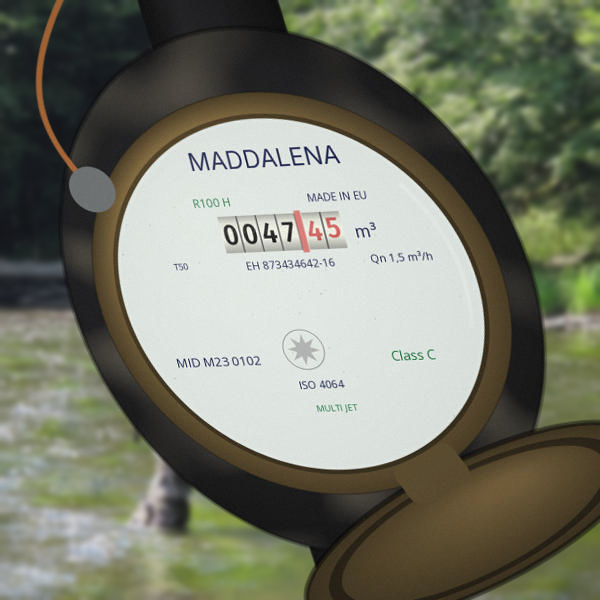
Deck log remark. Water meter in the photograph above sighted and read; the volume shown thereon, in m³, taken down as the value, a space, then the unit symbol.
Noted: 47.45 m³
